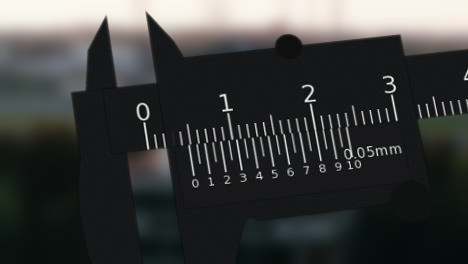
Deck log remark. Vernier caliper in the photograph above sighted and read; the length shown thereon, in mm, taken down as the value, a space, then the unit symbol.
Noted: 4.8 mm
